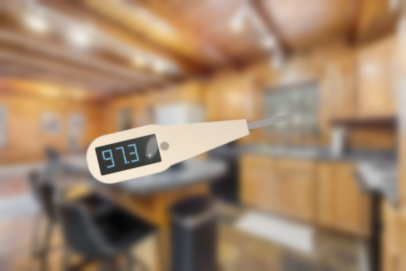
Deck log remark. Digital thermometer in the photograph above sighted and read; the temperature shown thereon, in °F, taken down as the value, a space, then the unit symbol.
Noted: 97.3 °F
